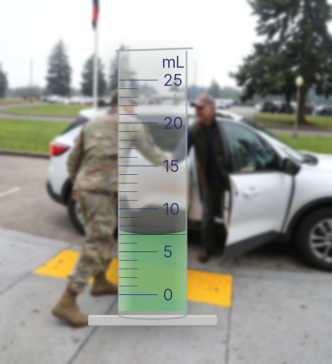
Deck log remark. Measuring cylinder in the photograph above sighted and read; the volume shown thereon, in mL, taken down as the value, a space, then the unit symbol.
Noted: 7 mL
